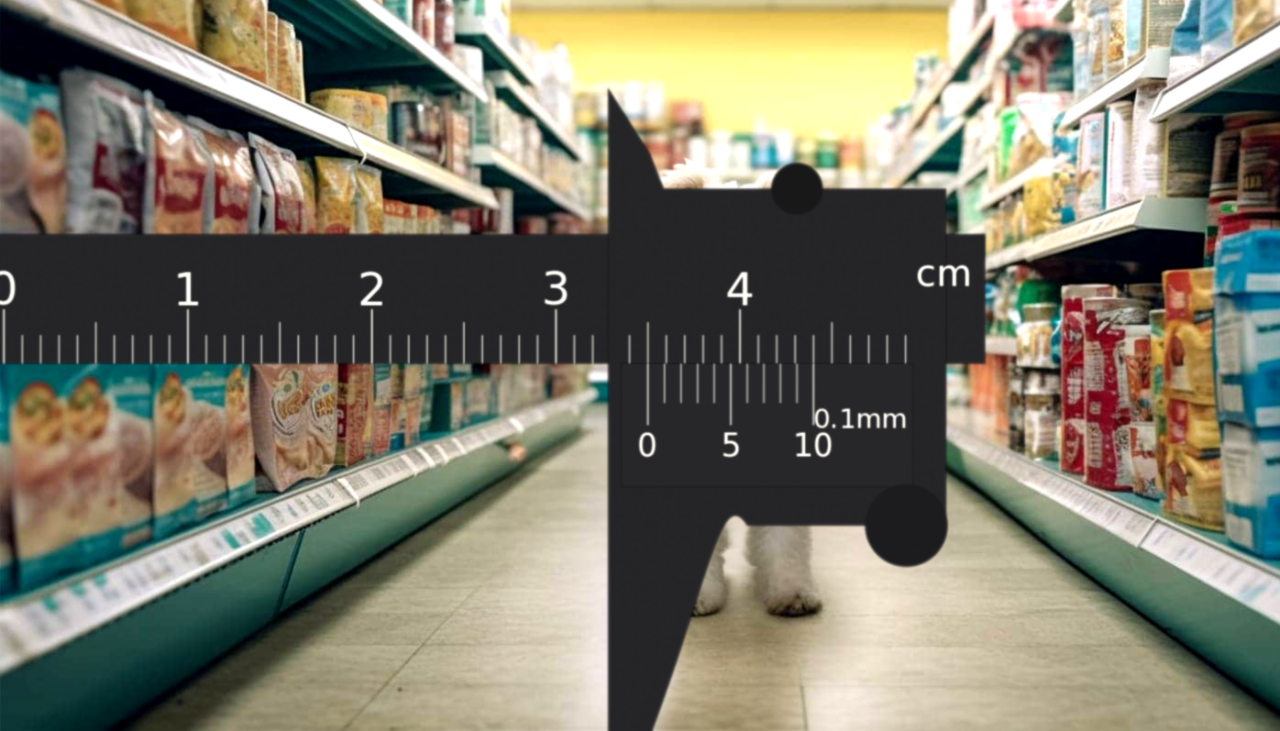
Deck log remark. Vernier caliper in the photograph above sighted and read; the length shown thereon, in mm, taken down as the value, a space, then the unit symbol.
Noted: 35.0 mm
